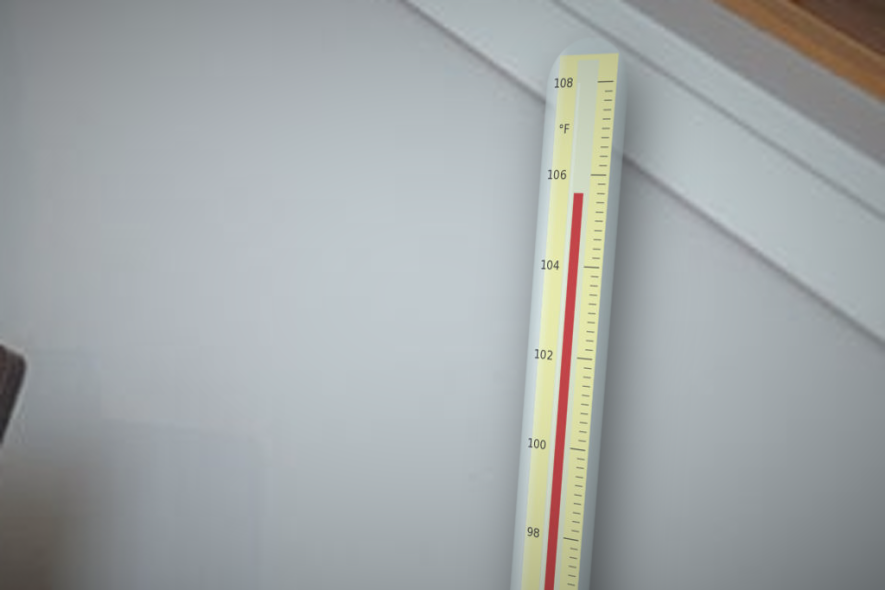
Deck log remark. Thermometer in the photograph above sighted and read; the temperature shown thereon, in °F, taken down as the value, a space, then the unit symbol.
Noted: 105.6 °F
